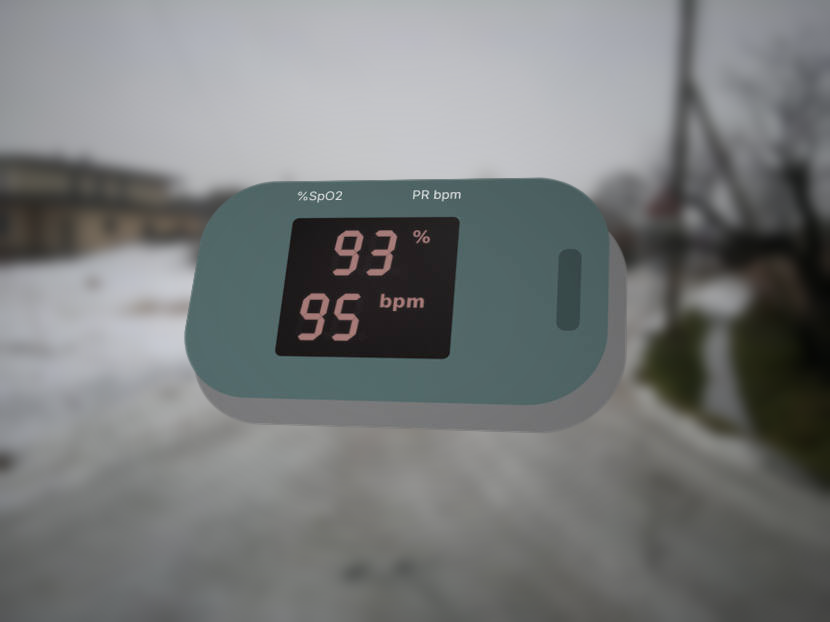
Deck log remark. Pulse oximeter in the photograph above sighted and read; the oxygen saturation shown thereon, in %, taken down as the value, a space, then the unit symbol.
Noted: 93 %
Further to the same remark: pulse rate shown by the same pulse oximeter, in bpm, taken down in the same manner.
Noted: 95 bpm
